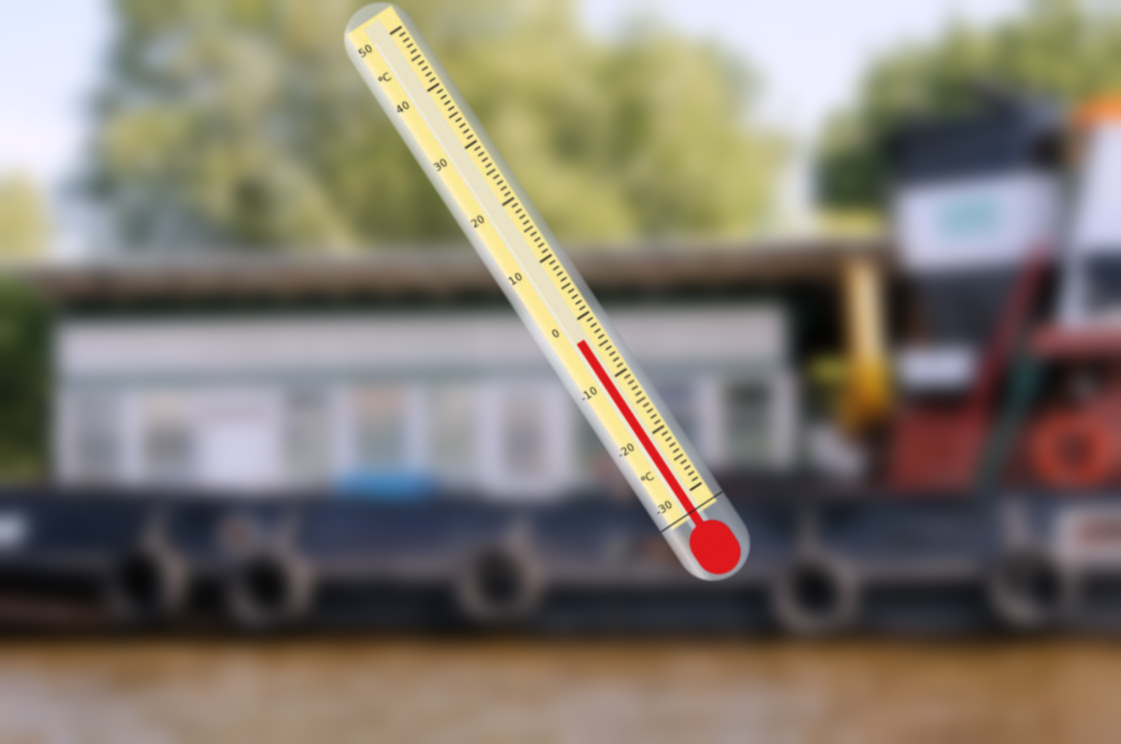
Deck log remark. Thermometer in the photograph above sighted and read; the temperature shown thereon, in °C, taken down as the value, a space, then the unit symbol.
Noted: -3 °C
